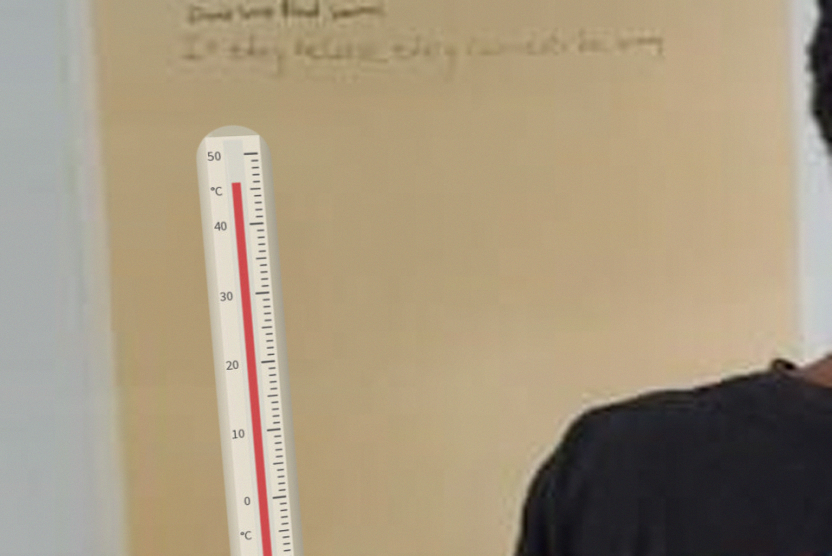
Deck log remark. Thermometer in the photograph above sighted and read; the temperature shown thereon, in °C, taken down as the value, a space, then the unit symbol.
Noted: 46 °C
